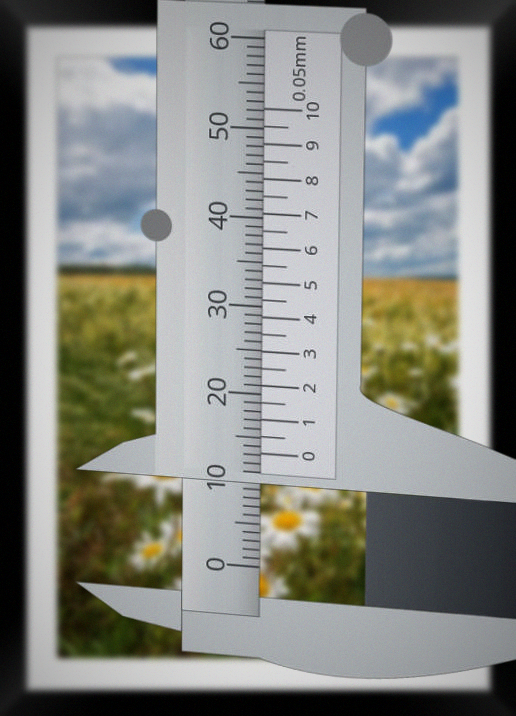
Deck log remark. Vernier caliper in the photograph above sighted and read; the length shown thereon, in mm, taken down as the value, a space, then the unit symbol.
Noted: 13.2 mm
